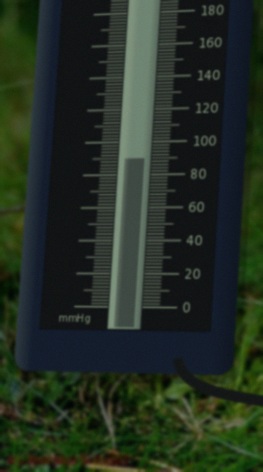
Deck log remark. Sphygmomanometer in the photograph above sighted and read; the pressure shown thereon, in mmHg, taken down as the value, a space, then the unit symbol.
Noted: 90 mmHg
